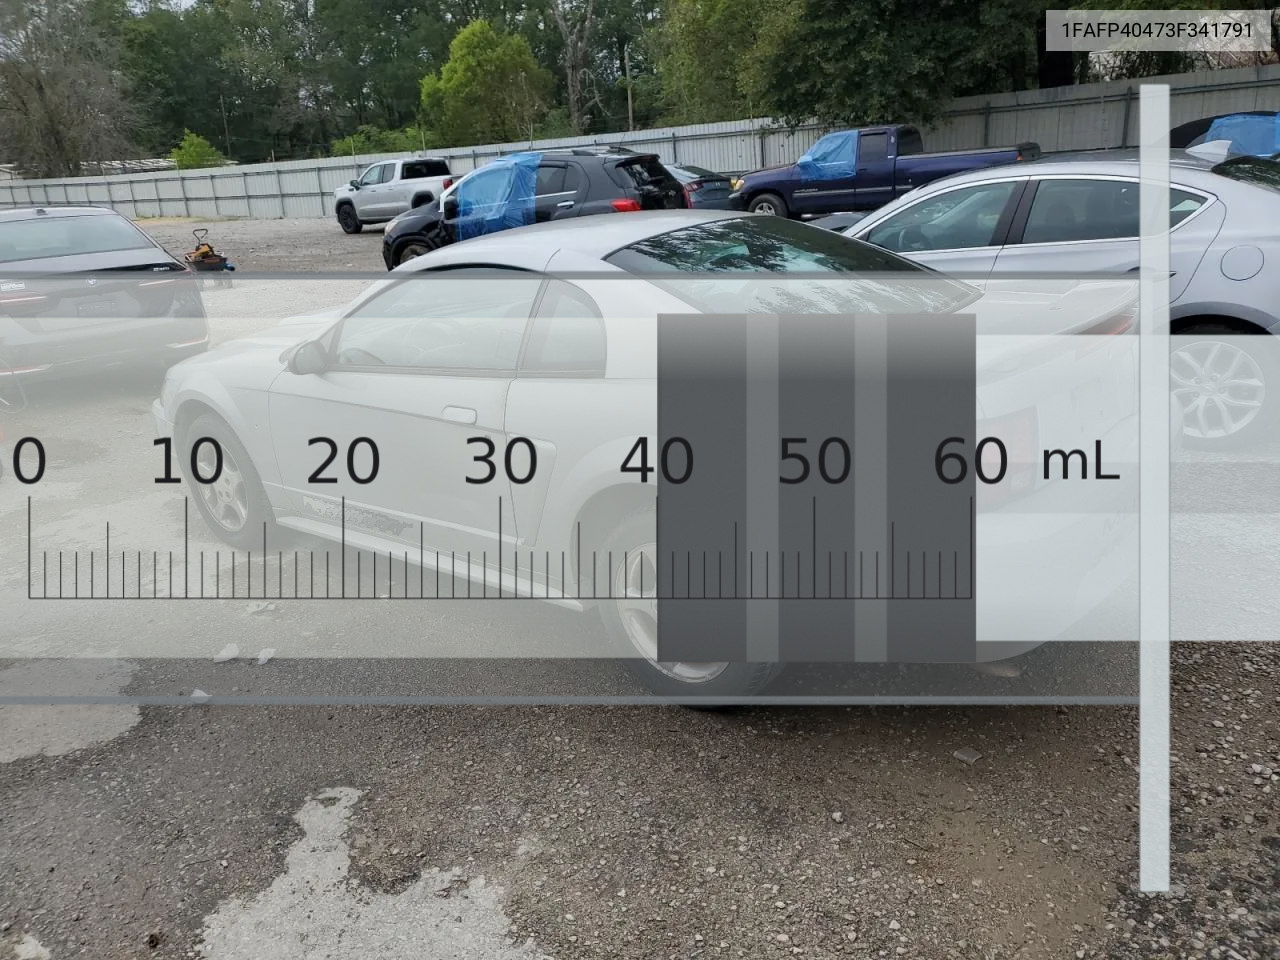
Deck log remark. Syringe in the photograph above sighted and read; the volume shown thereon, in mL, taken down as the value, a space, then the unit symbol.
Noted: 40 mL
